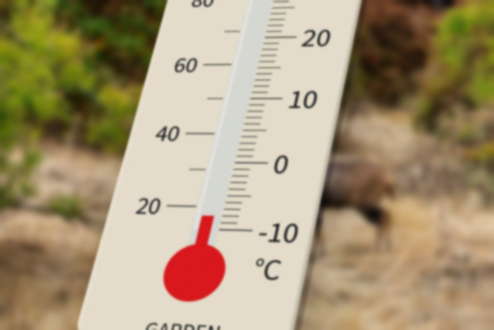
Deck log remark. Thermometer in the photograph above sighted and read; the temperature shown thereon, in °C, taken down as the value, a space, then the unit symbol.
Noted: -8 °C
